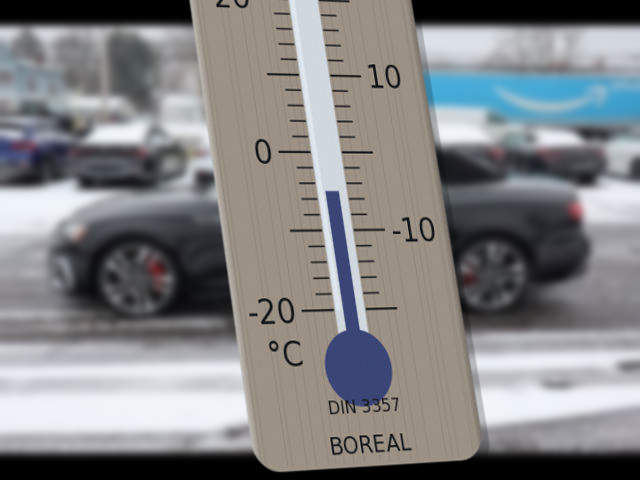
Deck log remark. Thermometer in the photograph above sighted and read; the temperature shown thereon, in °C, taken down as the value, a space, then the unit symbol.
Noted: -5 °C
